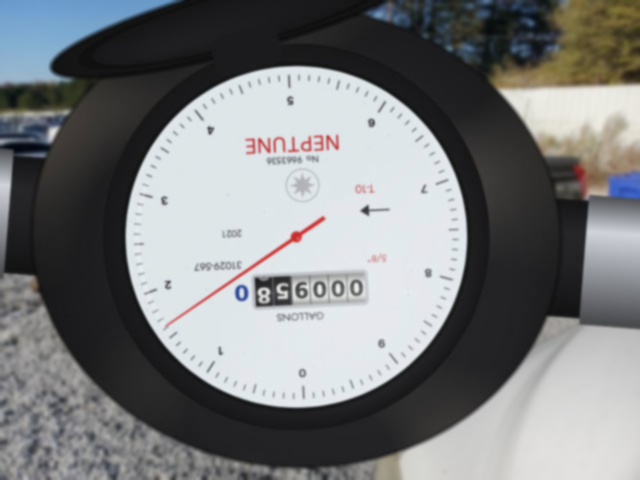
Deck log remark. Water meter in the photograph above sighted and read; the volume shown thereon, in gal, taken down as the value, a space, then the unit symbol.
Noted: 9581.6 gal
